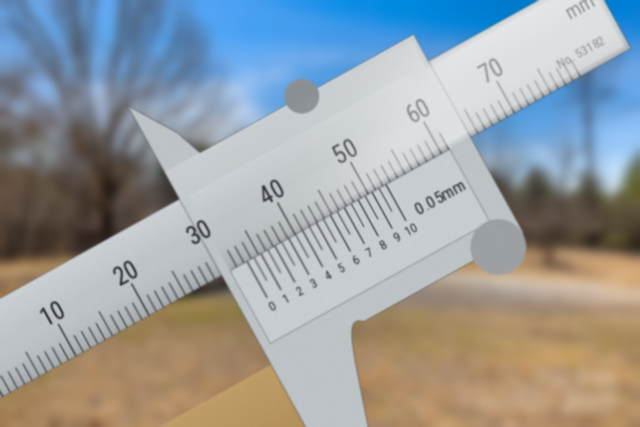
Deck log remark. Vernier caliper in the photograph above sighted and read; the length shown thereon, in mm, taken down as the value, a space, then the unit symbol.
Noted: 33.4 mm
